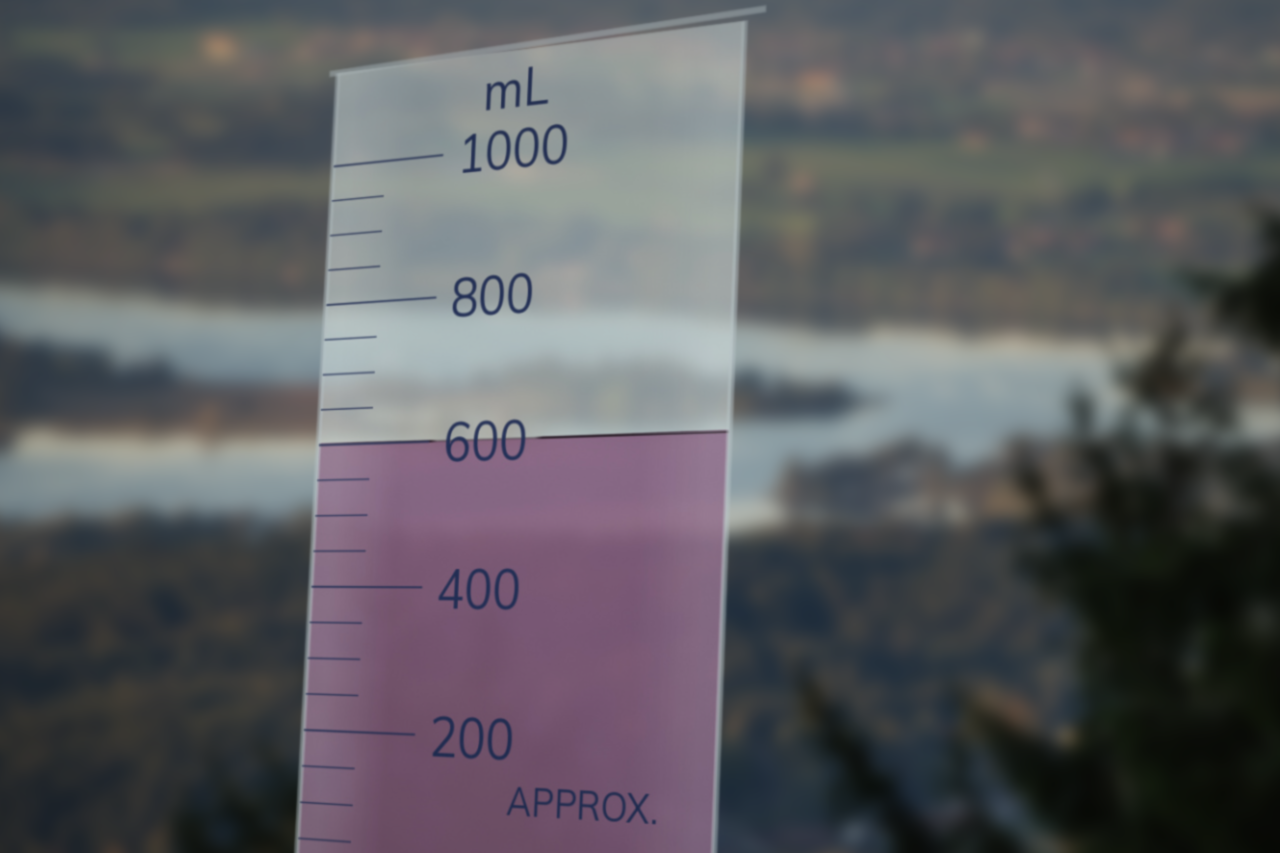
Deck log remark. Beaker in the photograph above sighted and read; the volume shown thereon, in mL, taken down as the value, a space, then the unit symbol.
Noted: 600 mL
